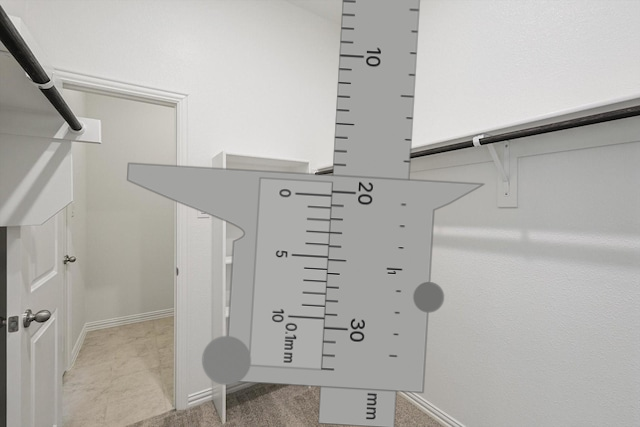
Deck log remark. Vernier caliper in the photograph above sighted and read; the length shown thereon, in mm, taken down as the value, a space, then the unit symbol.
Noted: 20.3 mm
